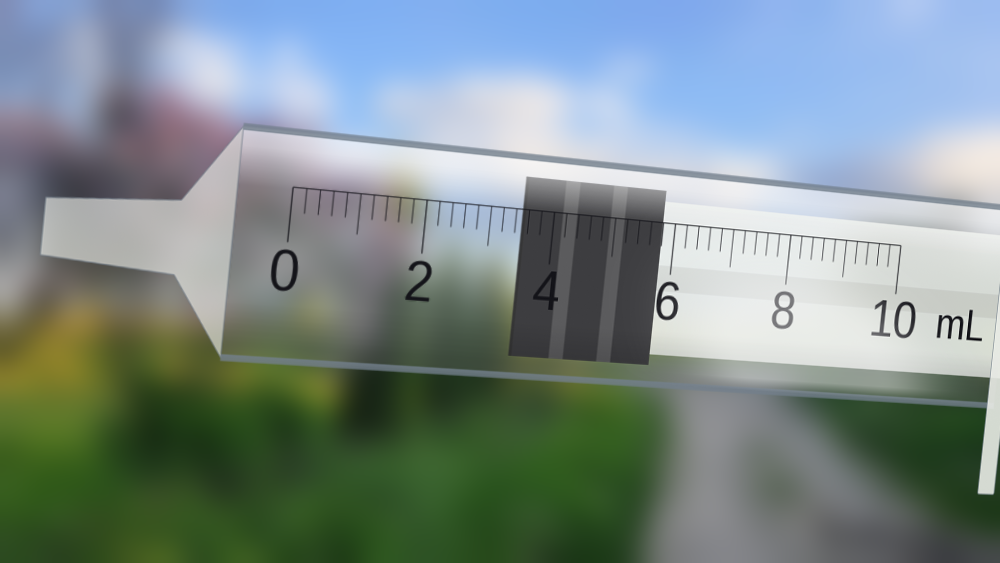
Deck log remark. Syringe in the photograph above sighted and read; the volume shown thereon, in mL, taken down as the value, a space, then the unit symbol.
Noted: 3.5 mL
